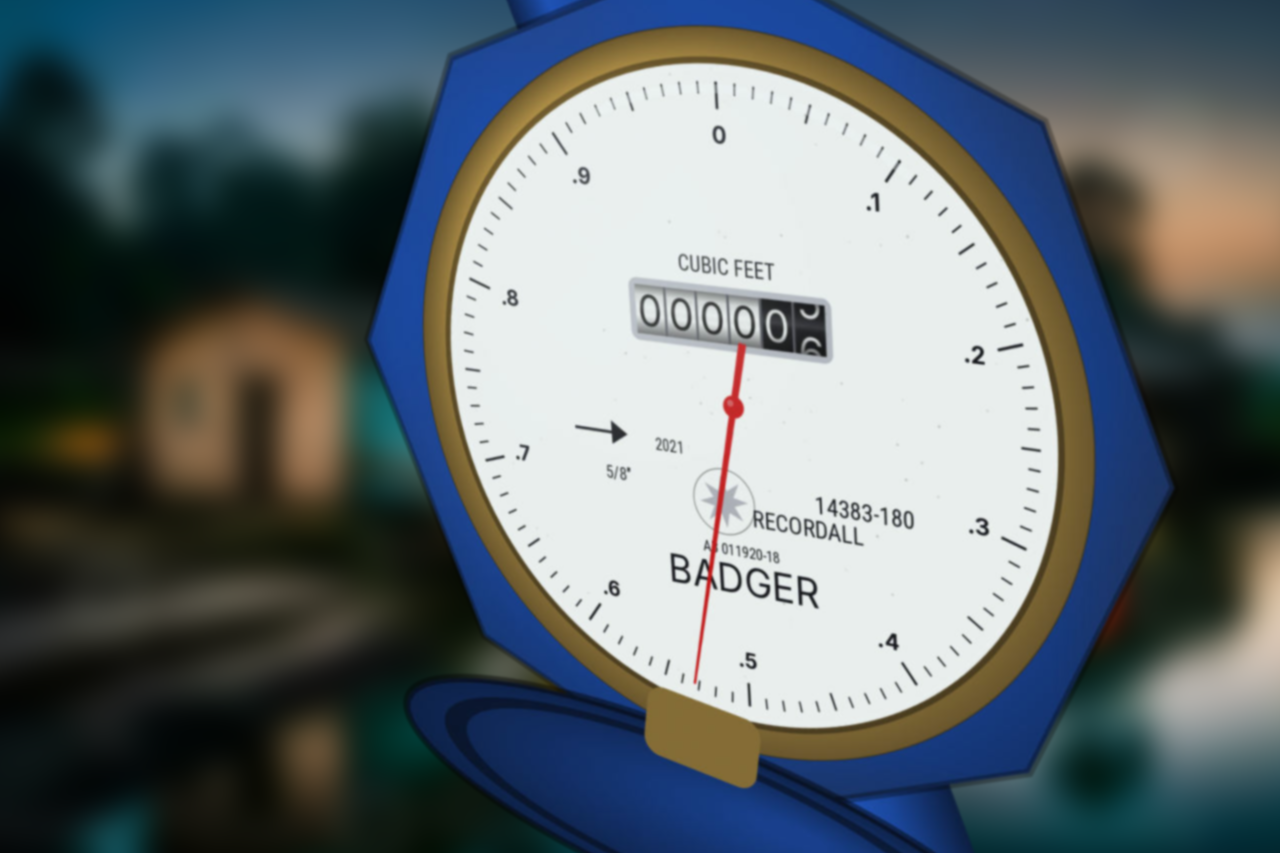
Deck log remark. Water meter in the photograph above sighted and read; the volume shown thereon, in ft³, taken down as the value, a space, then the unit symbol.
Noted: 5.53 ft³
